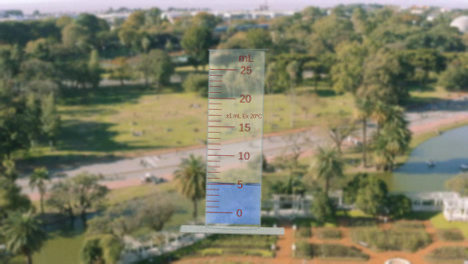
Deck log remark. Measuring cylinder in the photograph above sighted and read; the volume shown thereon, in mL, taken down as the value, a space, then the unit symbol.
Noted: 5 mL
